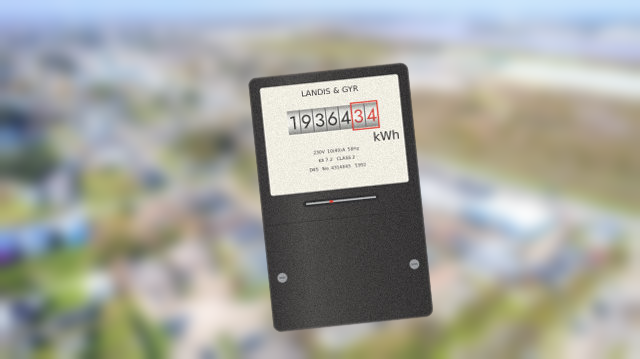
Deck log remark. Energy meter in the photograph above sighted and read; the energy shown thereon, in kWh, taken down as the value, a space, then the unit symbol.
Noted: 19364.34 kWh
